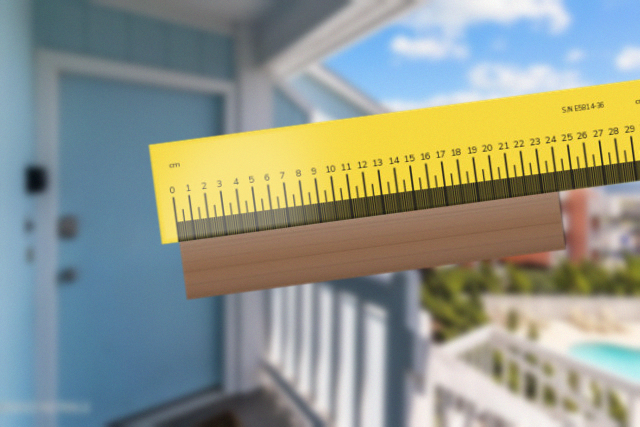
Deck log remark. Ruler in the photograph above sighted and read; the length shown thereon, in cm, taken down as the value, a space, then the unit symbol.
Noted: 24 cm
